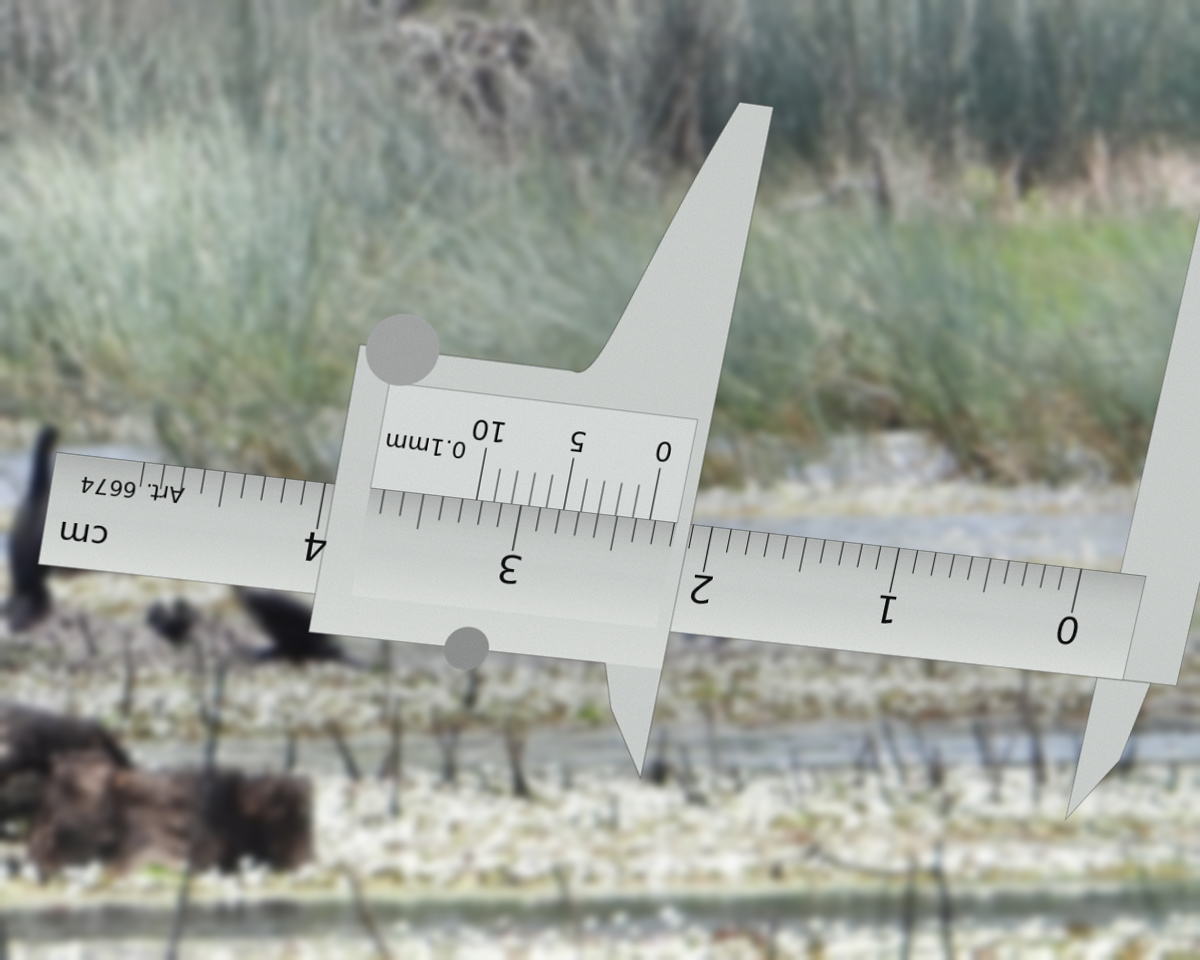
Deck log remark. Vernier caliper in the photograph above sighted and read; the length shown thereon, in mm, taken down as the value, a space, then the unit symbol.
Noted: 23.3 mm
